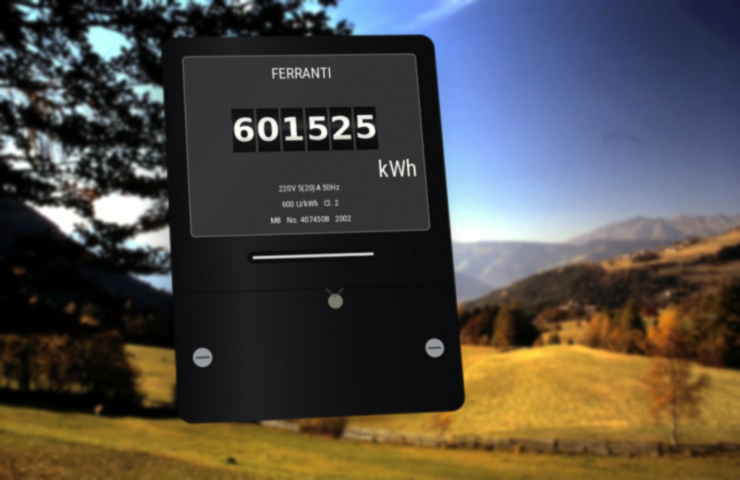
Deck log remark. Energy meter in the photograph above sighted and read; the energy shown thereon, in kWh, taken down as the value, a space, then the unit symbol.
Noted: 601525 kWh
